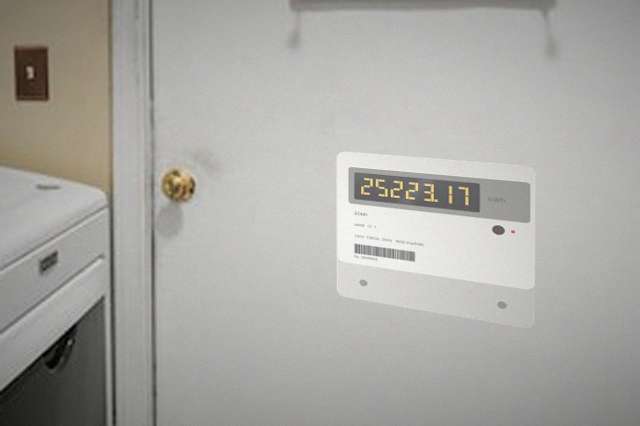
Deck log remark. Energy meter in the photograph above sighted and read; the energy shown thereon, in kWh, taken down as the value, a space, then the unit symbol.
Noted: 25223.17 kWh
